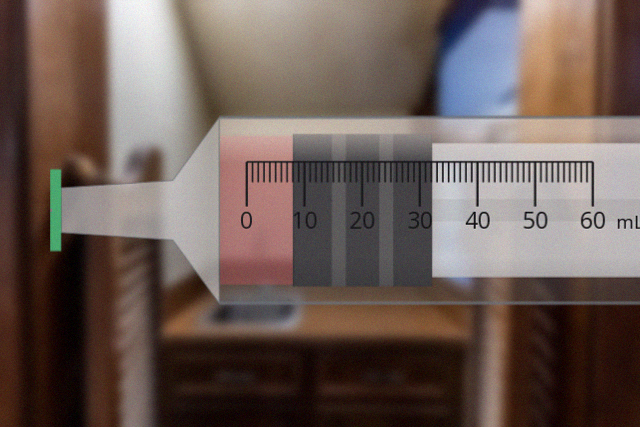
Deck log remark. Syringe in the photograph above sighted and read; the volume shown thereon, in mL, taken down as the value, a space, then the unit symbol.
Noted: 8 mL
